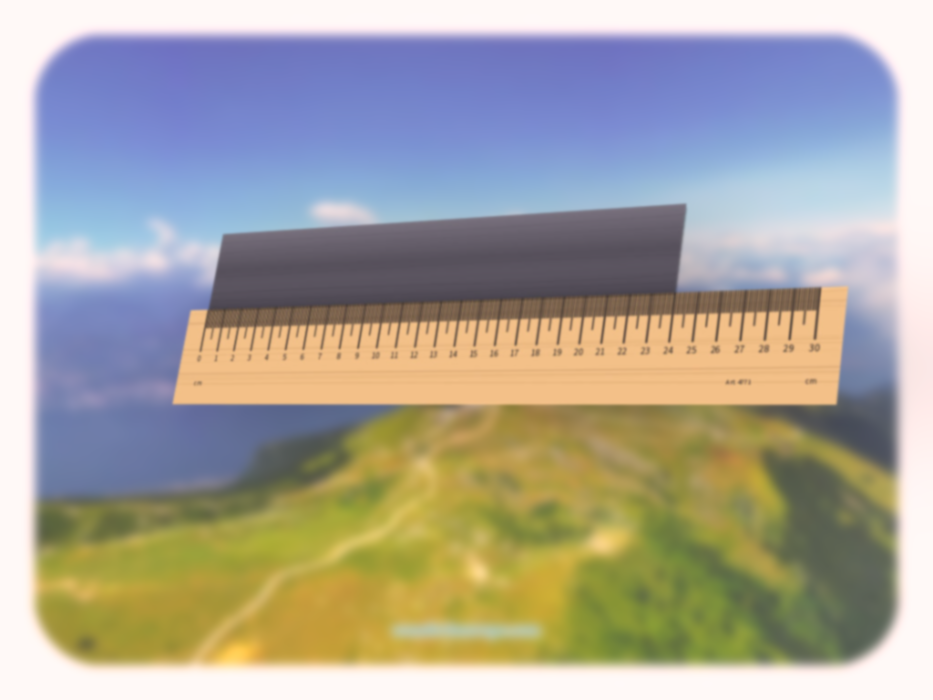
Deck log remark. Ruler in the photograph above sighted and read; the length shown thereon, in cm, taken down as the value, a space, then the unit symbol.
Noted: 24 cm
